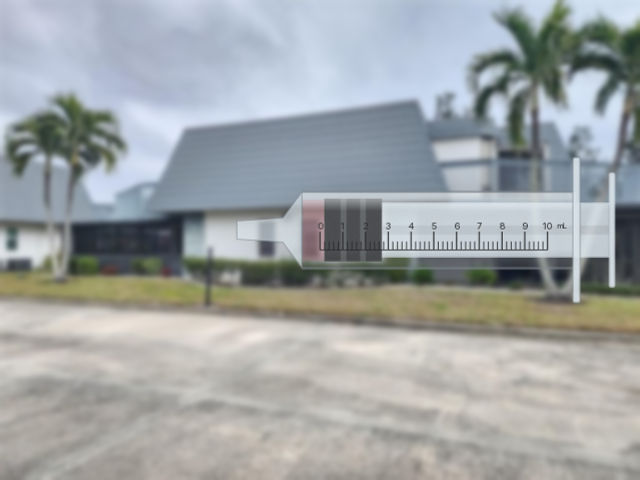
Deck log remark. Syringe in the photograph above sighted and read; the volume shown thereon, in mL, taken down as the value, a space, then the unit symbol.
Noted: 0.2 mL
